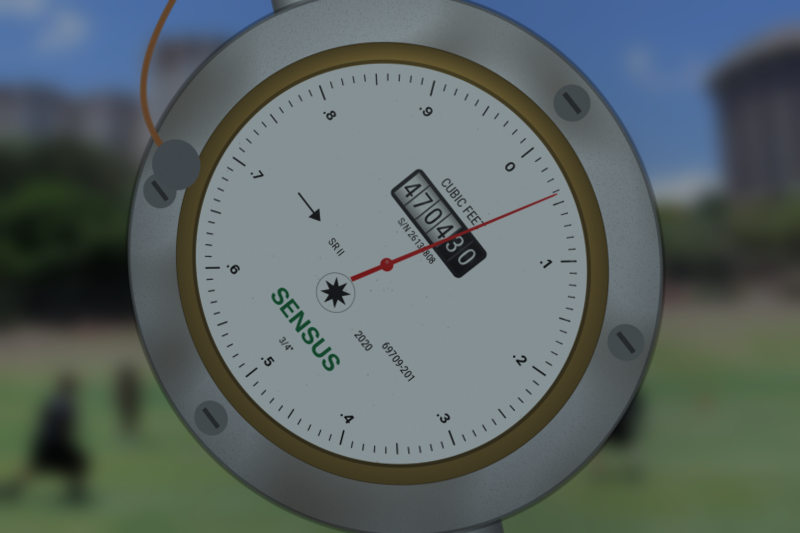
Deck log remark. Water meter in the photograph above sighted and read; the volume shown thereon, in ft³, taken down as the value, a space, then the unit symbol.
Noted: 470430.04 ft³
